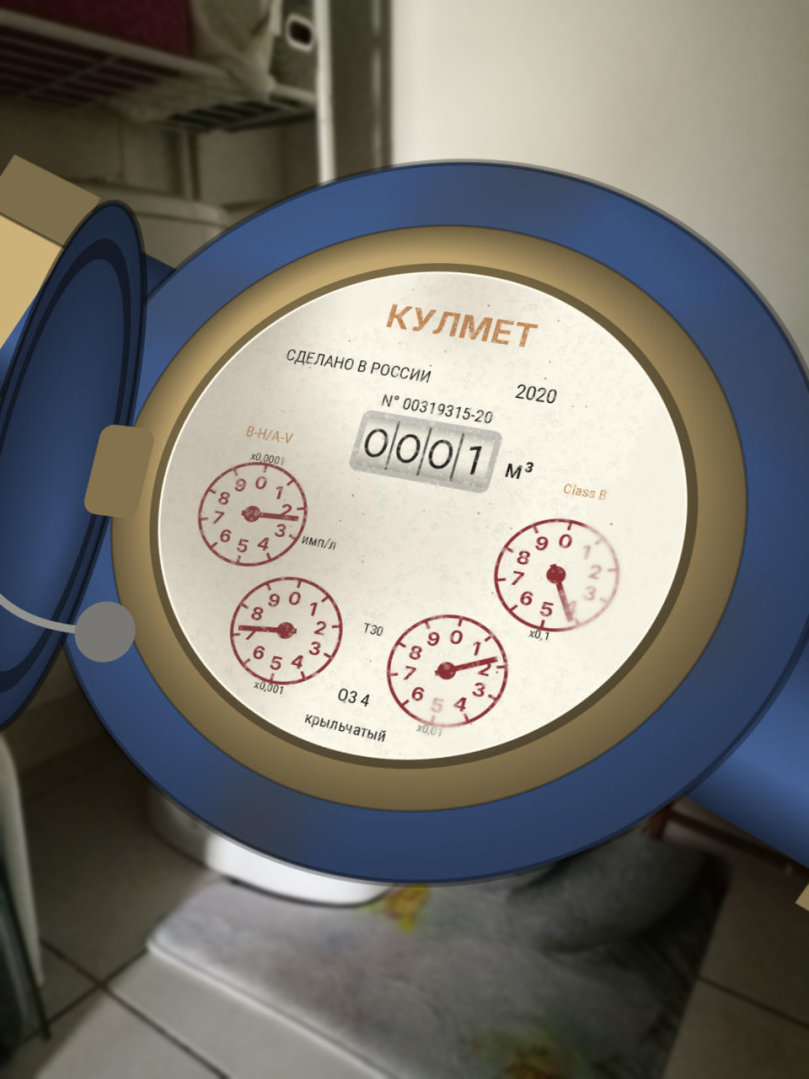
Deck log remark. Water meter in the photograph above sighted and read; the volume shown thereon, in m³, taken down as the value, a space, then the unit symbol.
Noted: 1.4172 m³
